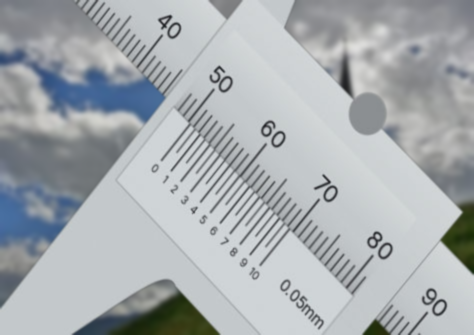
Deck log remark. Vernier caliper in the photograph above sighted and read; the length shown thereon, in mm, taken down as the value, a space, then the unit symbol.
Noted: 50.4 mm
